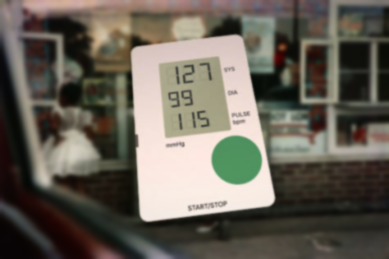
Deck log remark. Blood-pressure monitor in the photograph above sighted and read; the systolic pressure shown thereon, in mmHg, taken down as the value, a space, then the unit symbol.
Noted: 127 mmHg
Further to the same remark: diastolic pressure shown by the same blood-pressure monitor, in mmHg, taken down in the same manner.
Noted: 99 mmHg
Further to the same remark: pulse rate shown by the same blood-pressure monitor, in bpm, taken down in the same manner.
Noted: 115 bpm
